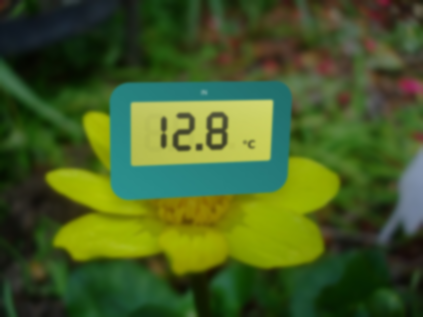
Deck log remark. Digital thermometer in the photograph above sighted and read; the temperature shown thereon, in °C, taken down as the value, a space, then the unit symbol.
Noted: 12.8 °C
